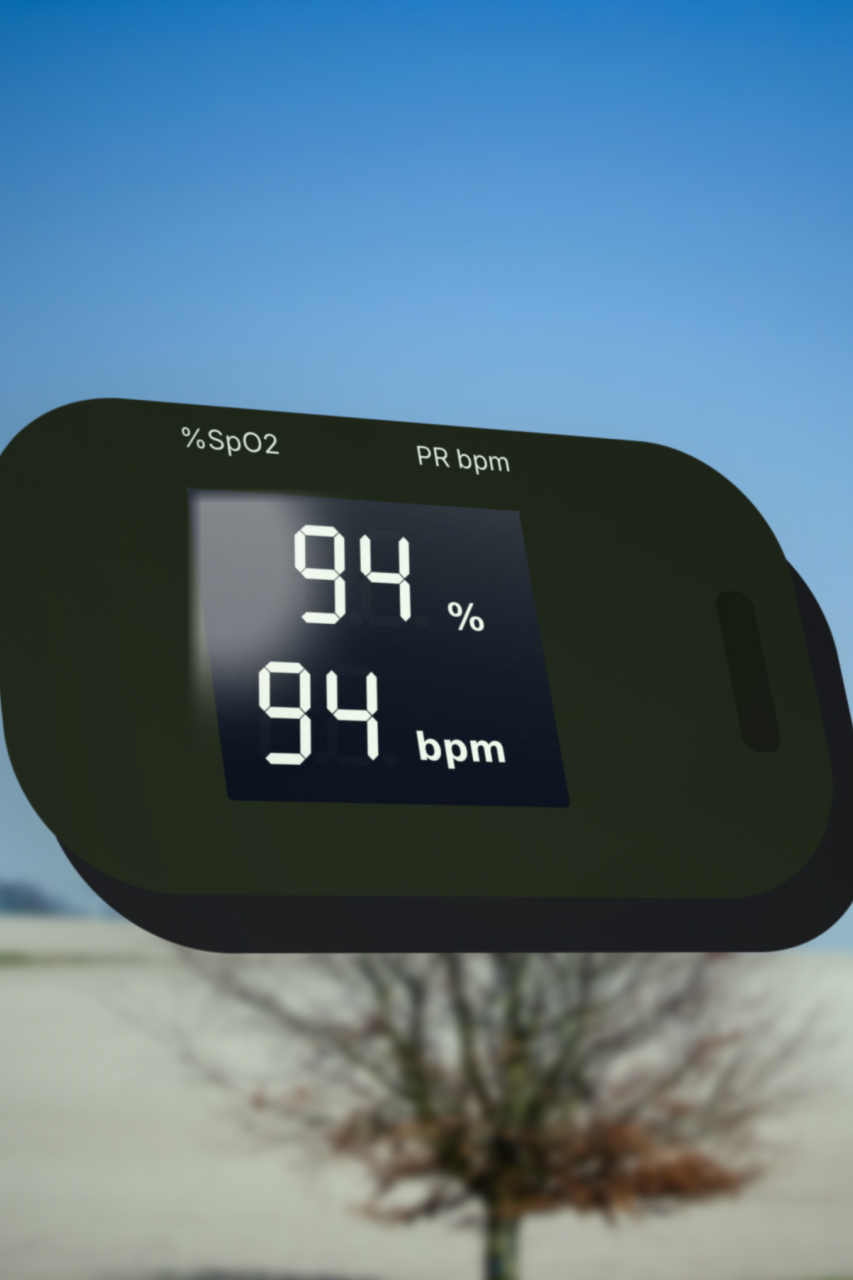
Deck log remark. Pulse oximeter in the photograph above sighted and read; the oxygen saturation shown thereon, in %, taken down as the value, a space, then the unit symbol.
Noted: 94 %
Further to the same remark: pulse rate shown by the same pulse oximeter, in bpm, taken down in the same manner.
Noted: 94 bpm
